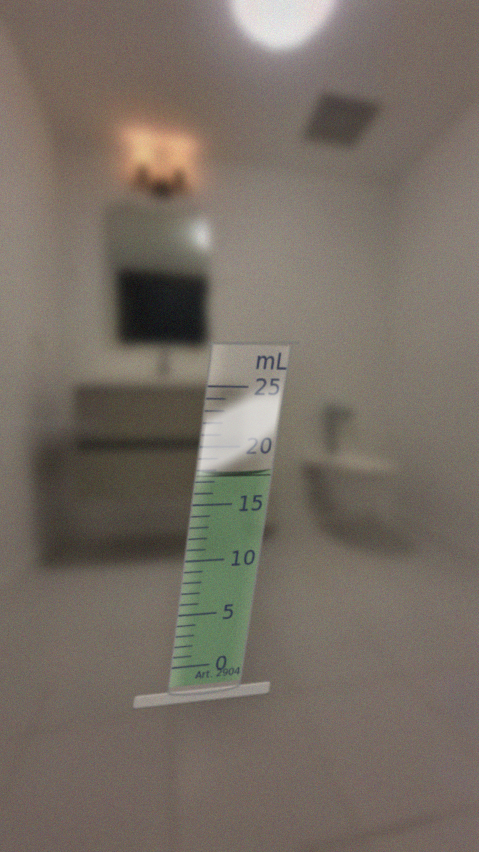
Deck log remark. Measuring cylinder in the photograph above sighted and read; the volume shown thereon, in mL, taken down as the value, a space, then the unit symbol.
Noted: 17.5 mL
